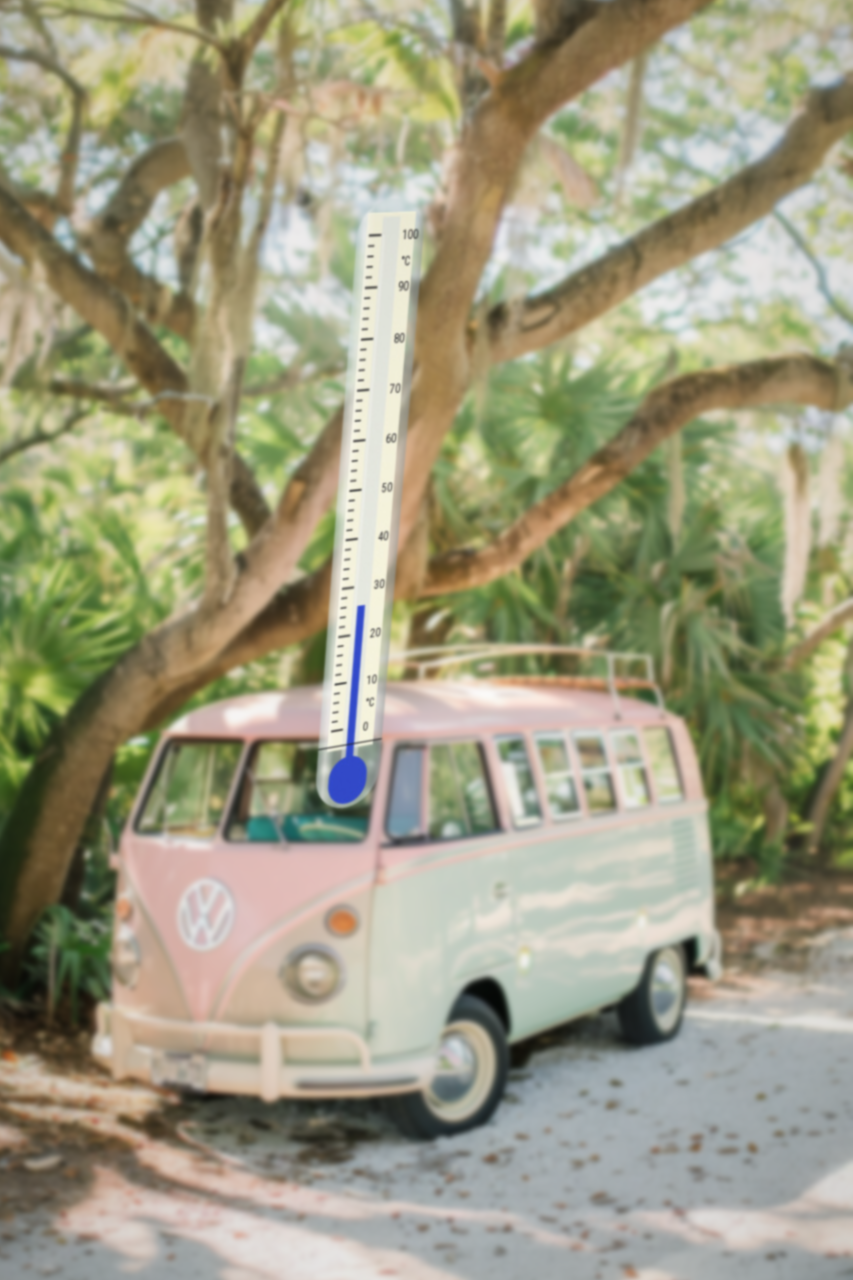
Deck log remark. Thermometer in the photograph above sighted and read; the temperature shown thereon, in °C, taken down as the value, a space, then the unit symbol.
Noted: 26 °C
